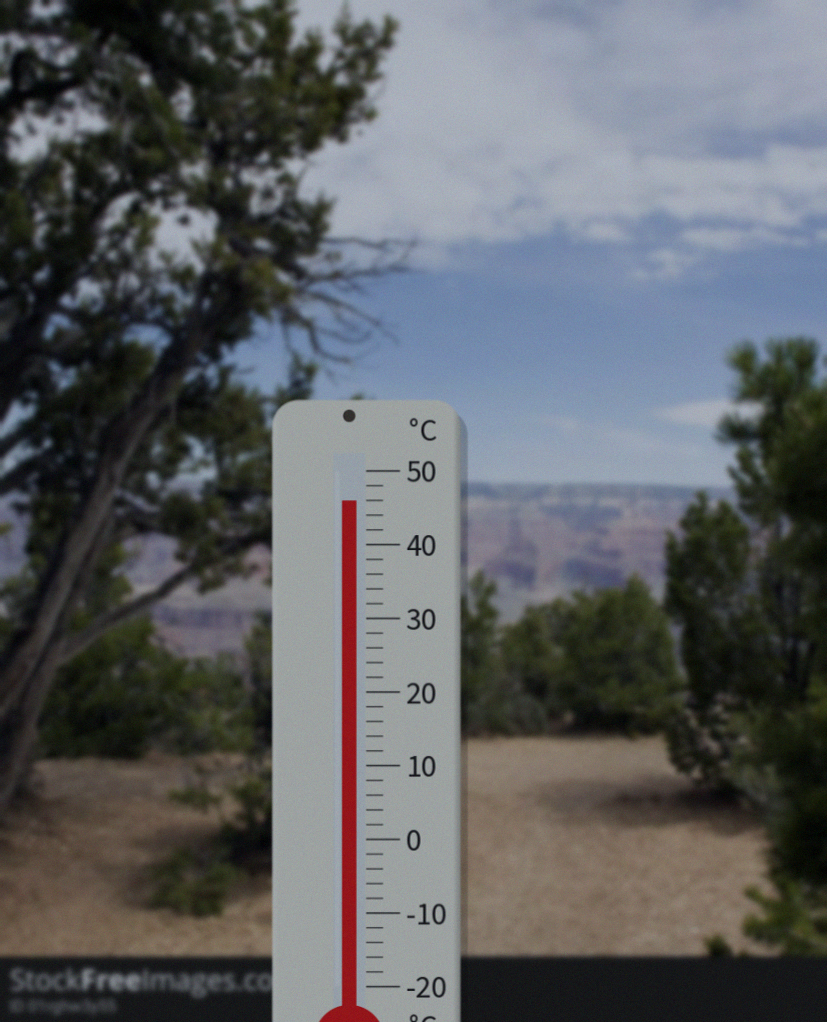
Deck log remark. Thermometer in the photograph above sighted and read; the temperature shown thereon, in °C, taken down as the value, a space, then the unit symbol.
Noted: 46 °C
